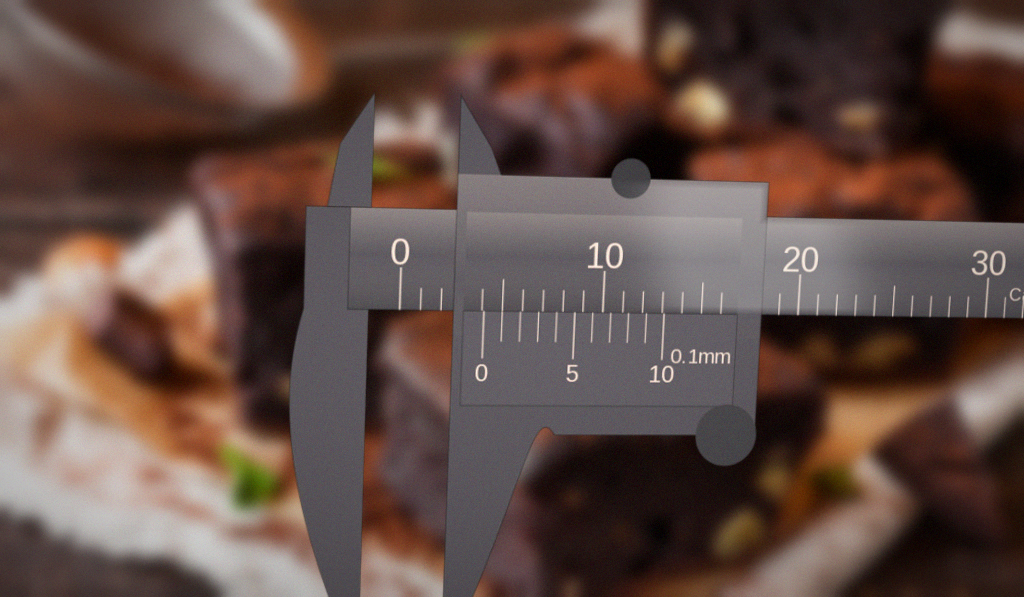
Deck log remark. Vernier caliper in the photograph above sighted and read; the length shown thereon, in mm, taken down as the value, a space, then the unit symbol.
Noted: 4.1 mm
